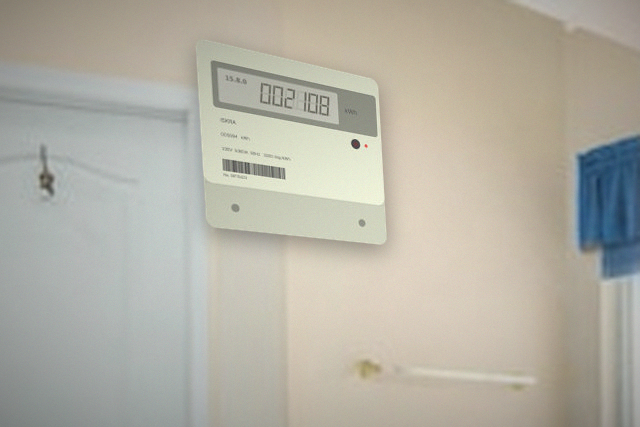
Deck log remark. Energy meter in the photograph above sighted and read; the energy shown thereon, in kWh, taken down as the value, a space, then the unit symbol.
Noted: 2108 kWh
